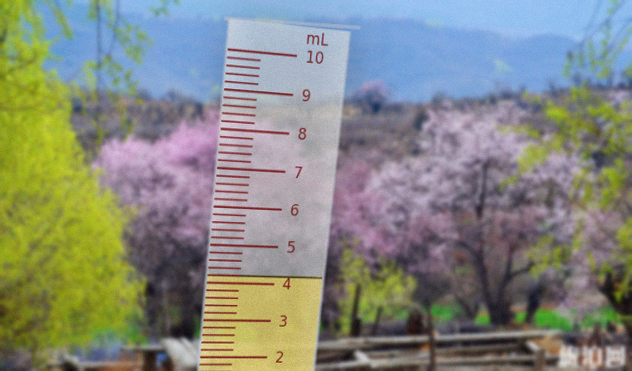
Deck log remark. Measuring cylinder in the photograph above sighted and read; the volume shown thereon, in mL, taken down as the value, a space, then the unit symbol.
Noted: 4.2 mL
